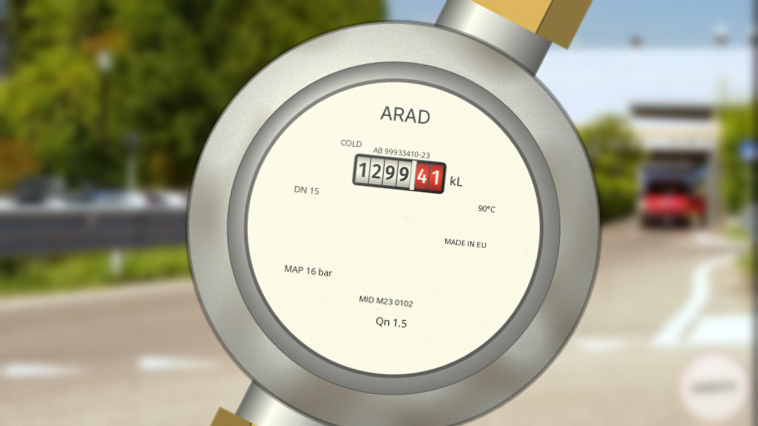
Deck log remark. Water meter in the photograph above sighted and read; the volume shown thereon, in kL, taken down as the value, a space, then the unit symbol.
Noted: 1299.41 kL
